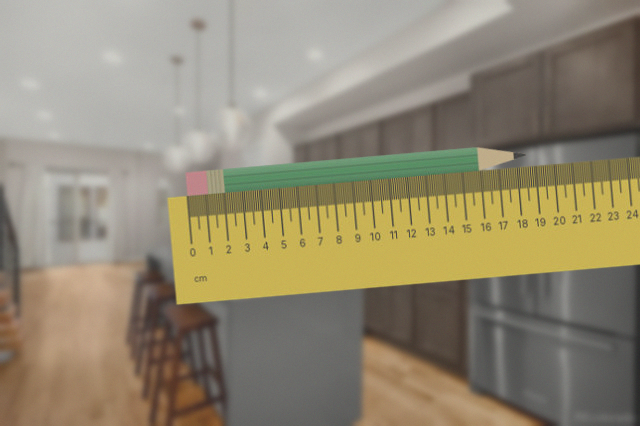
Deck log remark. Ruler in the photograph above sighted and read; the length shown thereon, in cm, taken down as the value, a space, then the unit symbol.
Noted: 18.5 cm
